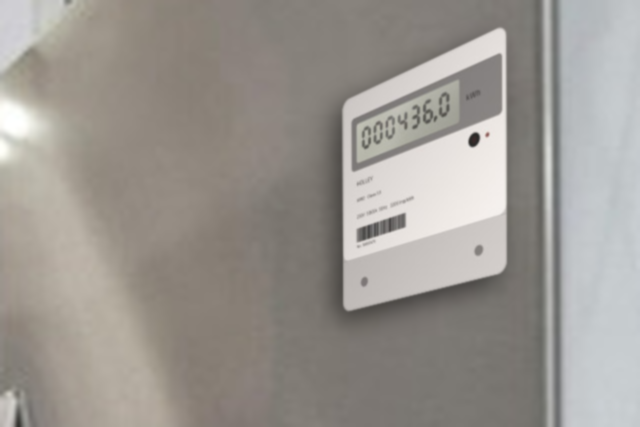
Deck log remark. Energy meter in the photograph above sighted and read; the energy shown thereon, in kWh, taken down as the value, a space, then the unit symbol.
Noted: 436.0 kWh
